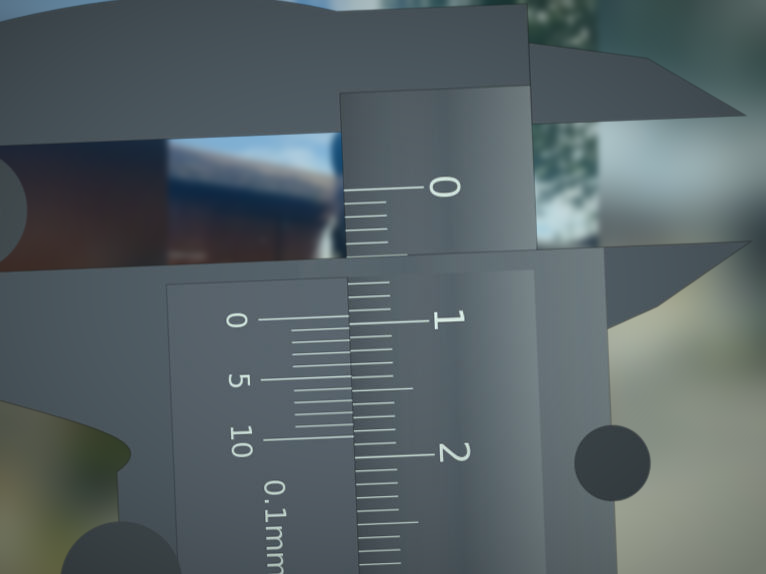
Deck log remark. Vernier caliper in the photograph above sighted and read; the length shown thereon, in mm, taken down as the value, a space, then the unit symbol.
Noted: 9.4 mm
